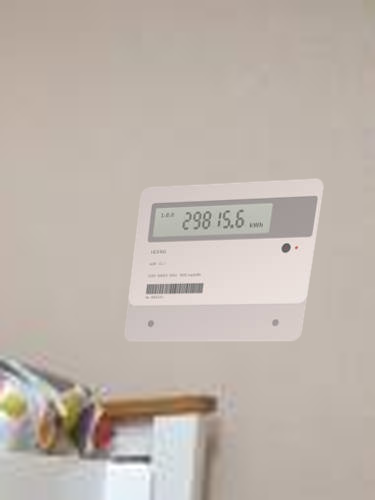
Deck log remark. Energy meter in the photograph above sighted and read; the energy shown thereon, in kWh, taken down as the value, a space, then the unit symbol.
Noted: 29815.6 kWh
